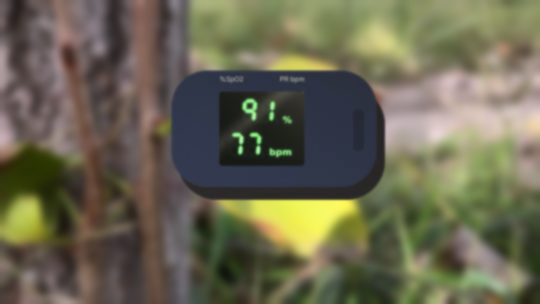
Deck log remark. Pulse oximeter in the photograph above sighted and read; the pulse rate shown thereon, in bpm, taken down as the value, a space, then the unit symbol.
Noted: 77 bpm
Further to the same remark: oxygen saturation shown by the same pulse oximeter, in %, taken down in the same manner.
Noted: 91 %
